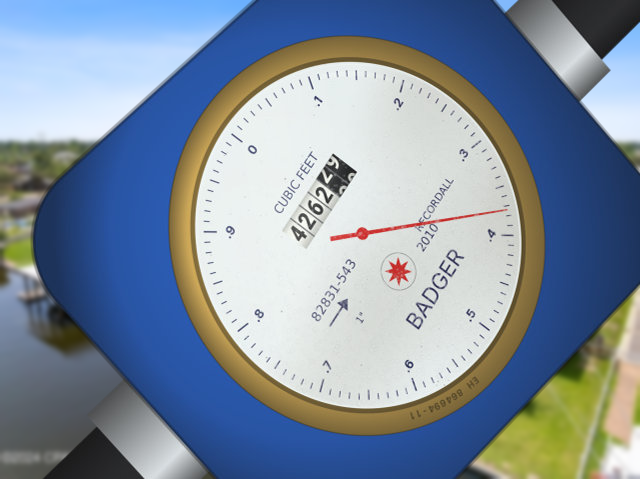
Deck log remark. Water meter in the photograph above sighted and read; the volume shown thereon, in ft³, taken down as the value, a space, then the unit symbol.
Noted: 426229.37 ft³
